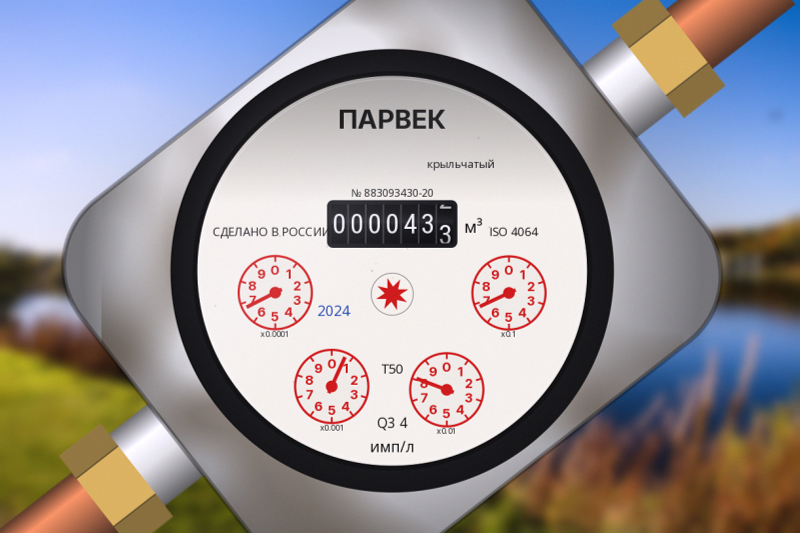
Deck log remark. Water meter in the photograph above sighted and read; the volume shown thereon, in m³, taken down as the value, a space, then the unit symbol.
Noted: 432.6806 m³
